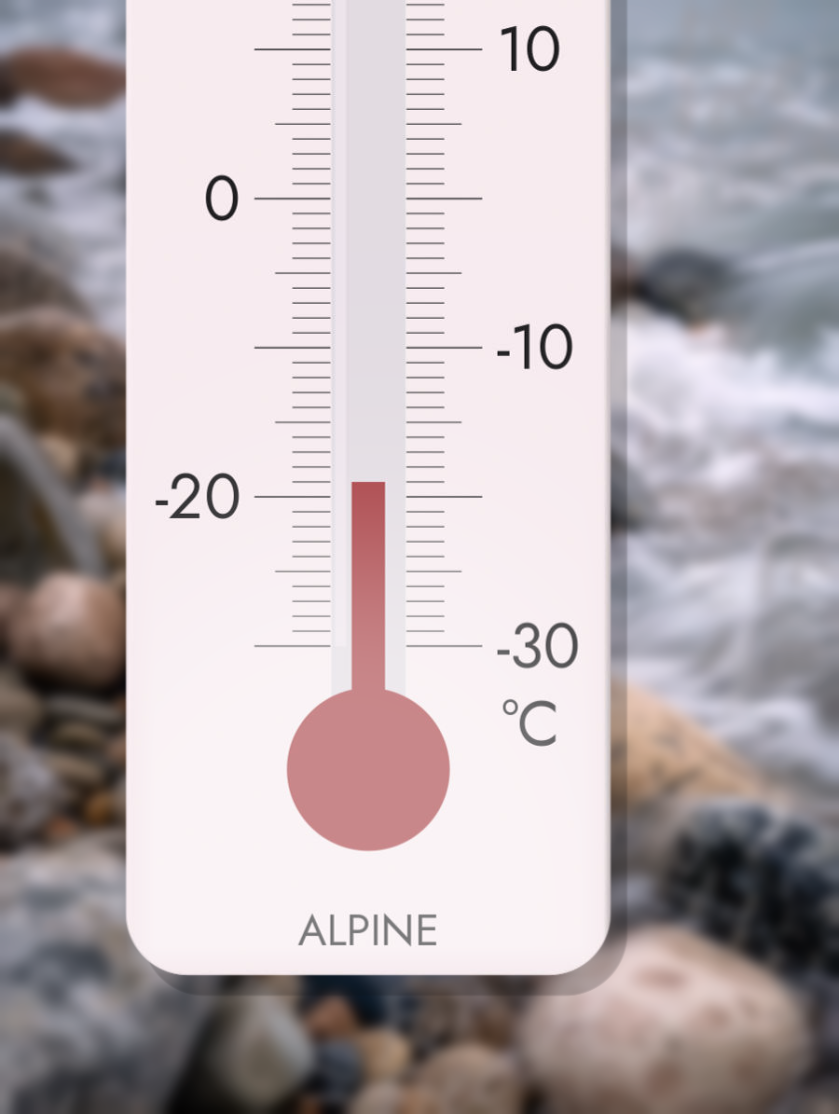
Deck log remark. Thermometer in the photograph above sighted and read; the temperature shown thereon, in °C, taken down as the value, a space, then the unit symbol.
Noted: -19 °C
